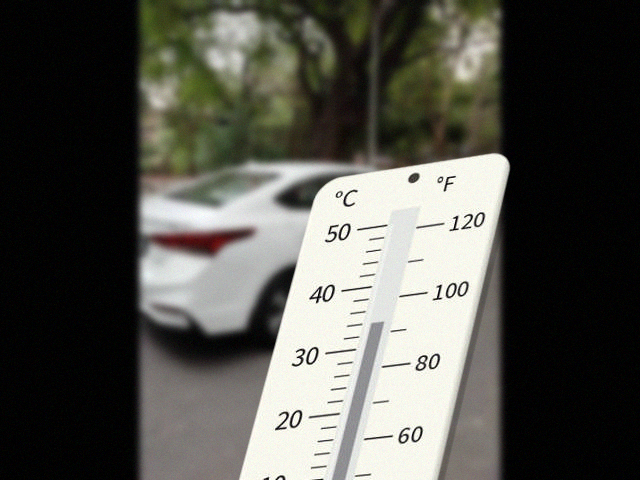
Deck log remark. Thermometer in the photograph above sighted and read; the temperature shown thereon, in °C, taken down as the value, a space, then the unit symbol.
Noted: 34 °C
